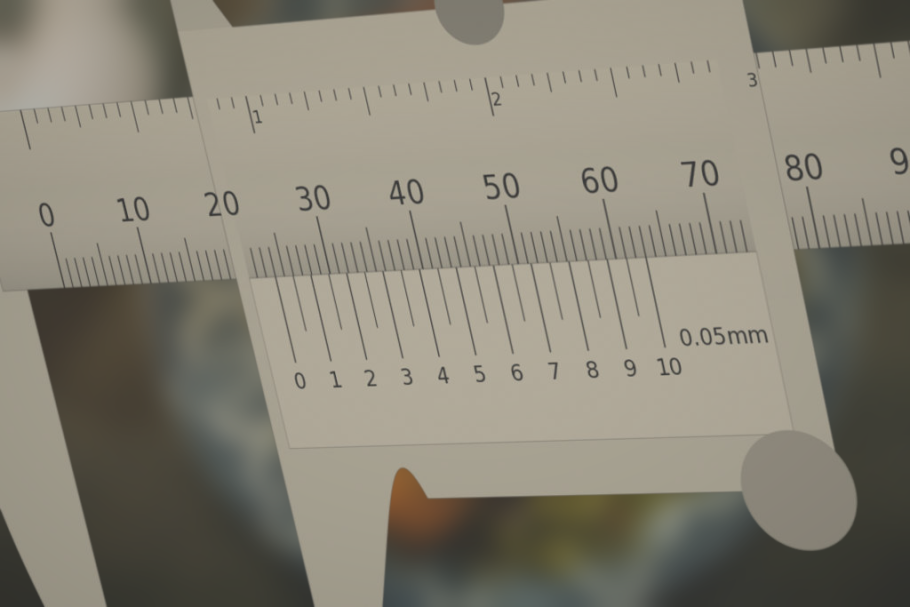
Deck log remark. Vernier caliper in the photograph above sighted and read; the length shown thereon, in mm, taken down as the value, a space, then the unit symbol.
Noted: 24.0 mm
